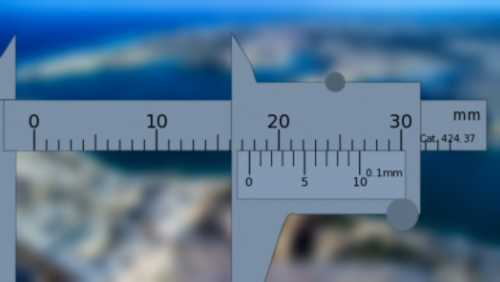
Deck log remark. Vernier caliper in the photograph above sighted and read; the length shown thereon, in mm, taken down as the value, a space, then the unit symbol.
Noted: 17.6 mm
